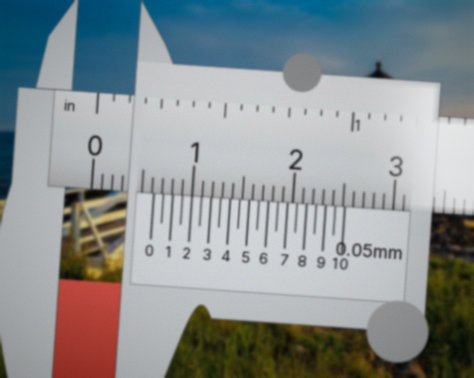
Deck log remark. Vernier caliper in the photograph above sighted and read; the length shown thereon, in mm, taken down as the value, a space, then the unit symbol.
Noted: 6.2 mm
